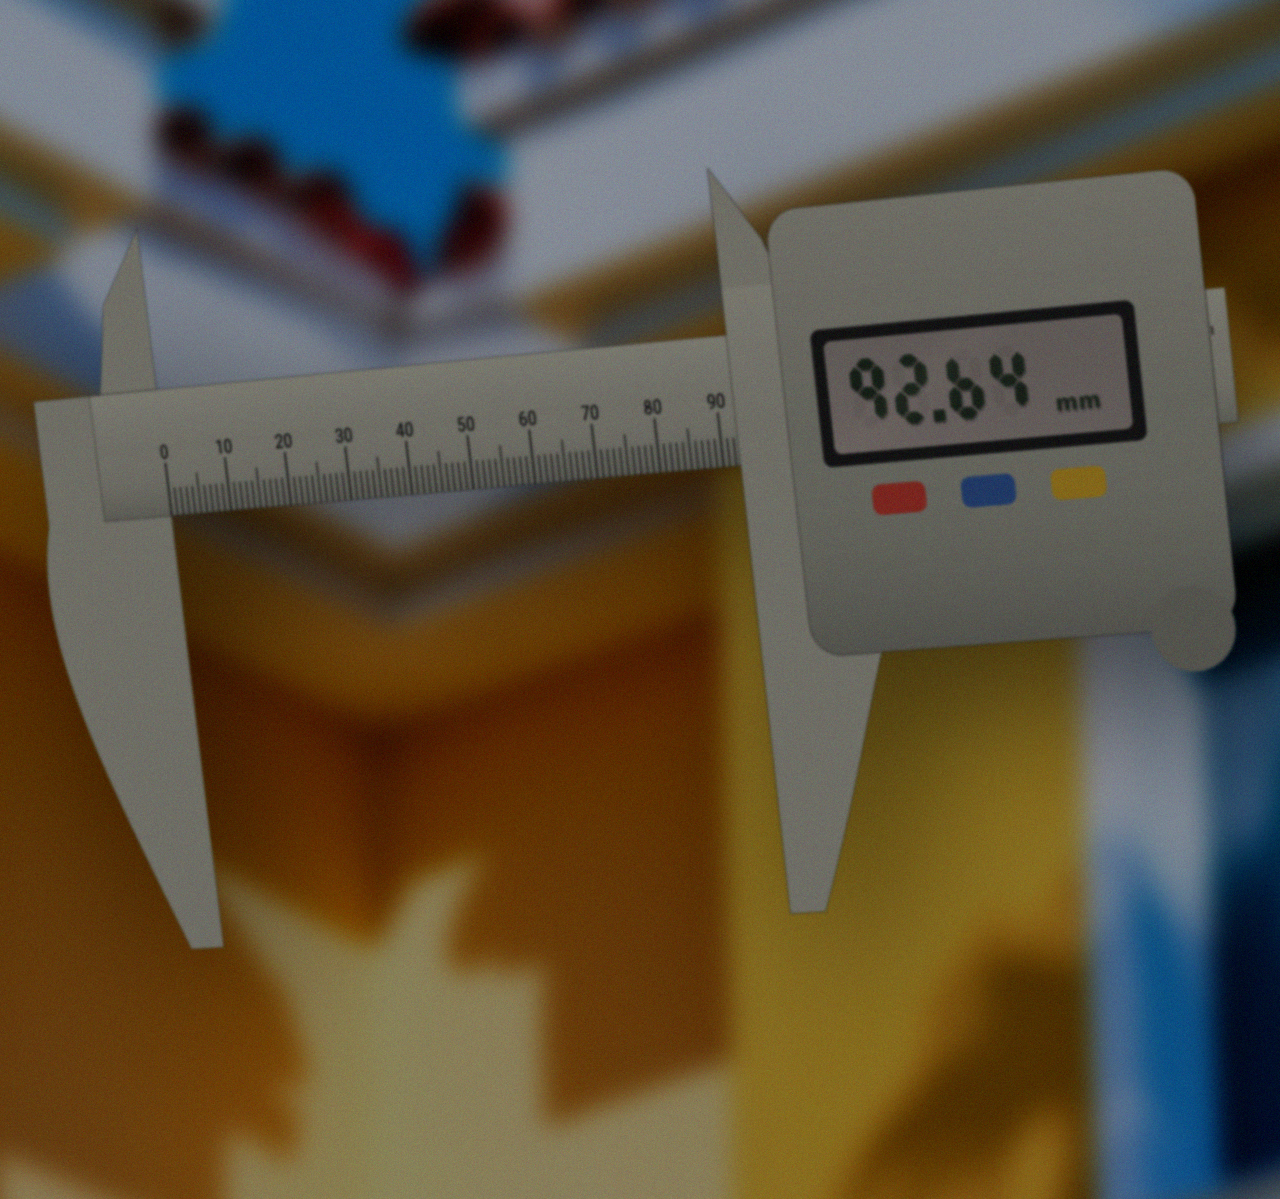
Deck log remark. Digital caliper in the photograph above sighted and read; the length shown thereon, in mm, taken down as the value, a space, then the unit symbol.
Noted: 92.64 mm
